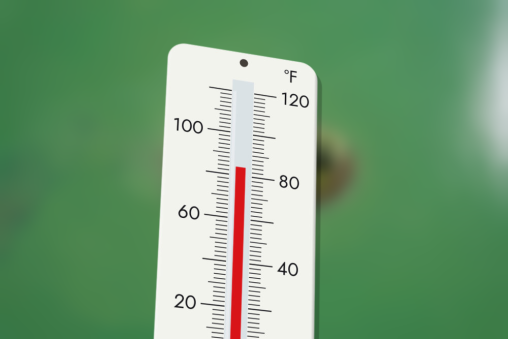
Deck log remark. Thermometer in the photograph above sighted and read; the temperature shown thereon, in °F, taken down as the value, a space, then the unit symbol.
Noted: 84 °F
